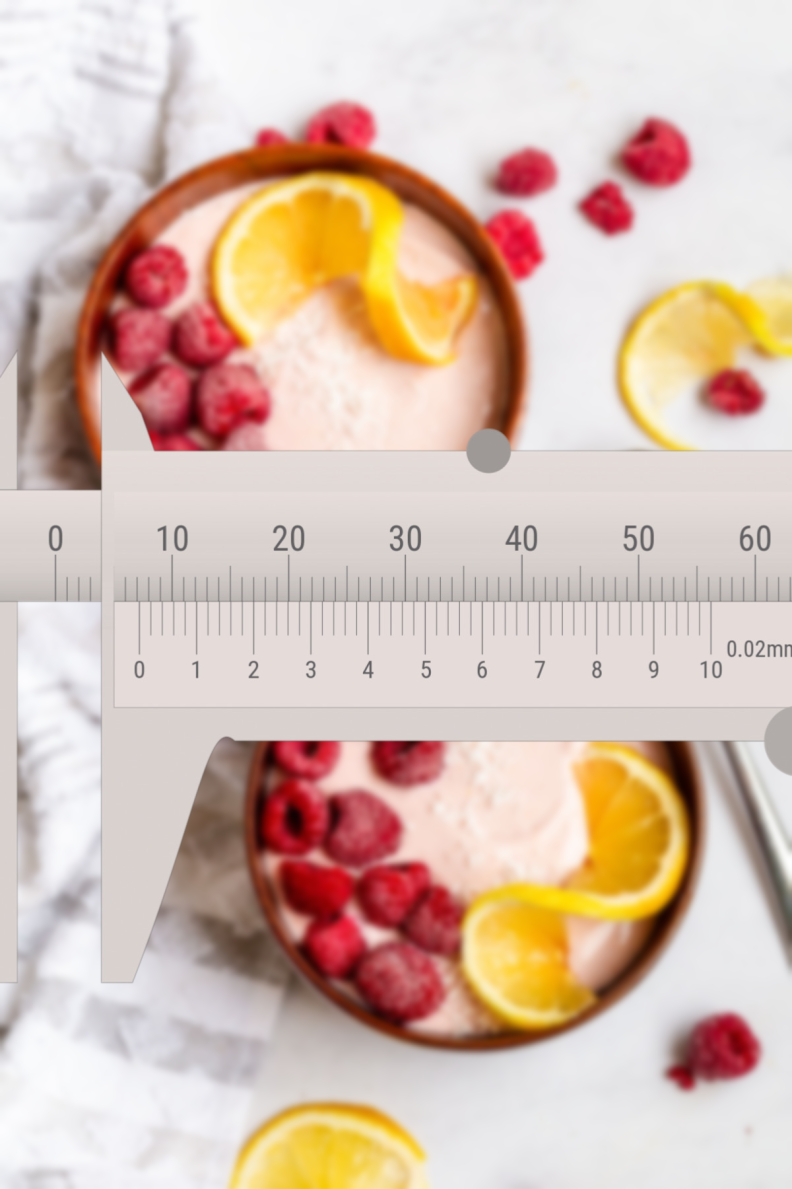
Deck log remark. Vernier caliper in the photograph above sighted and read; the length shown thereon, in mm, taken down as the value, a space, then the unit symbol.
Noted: 7.2 mm
